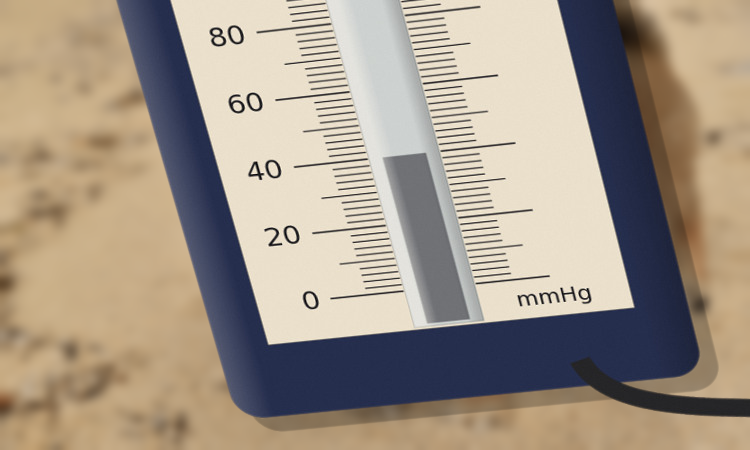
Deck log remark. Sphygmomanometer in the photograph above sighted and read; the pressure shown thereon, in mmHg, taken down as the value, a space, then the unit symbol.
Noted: 40 mmHg
